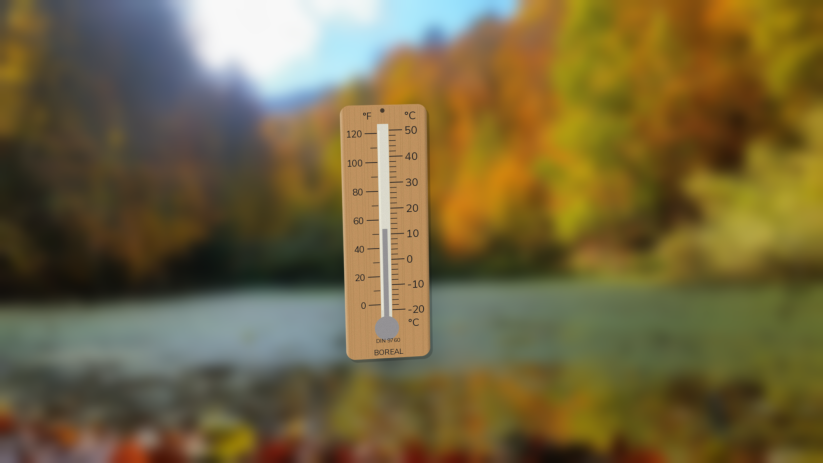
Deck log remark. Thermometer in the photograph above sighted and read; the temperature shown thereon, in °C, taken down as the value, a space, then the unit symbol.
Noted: 12 °C
